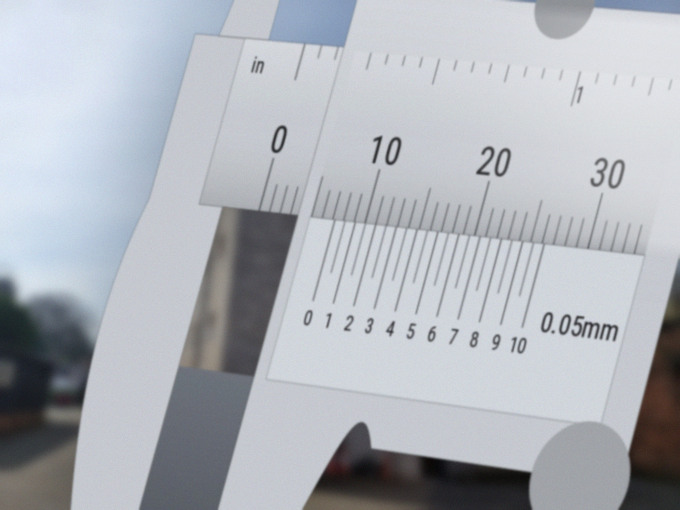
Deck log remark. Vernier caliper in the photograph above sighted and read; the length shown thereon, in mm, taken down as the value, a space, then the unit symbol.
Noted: 7.2 mm
